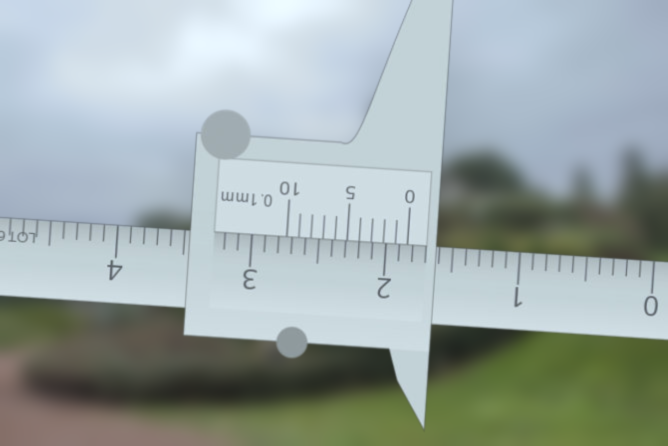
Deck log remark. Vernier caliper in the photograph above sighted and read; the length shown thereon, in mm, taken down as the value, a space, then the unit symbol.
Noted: 18.4 mm
